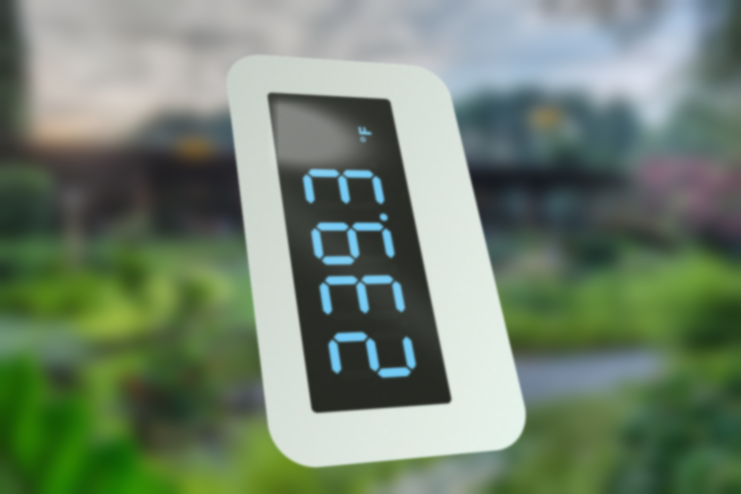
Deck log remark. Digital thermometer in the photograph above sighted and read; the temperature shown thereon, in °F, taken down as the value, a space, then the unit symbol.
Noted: 239.3 °F
